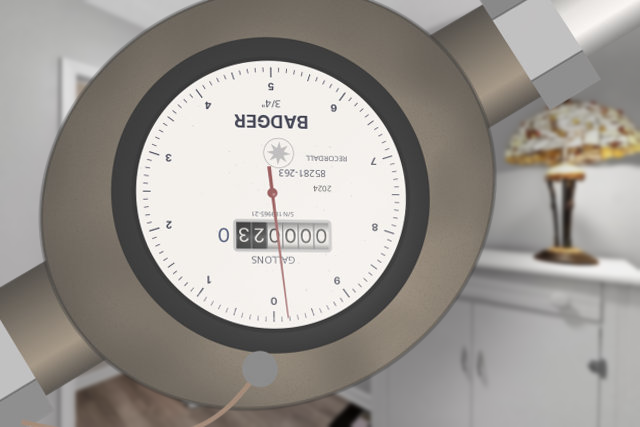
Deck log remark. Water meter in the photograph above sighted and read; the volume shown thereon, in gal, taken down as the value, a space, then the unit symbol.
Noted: 229.8 gal
